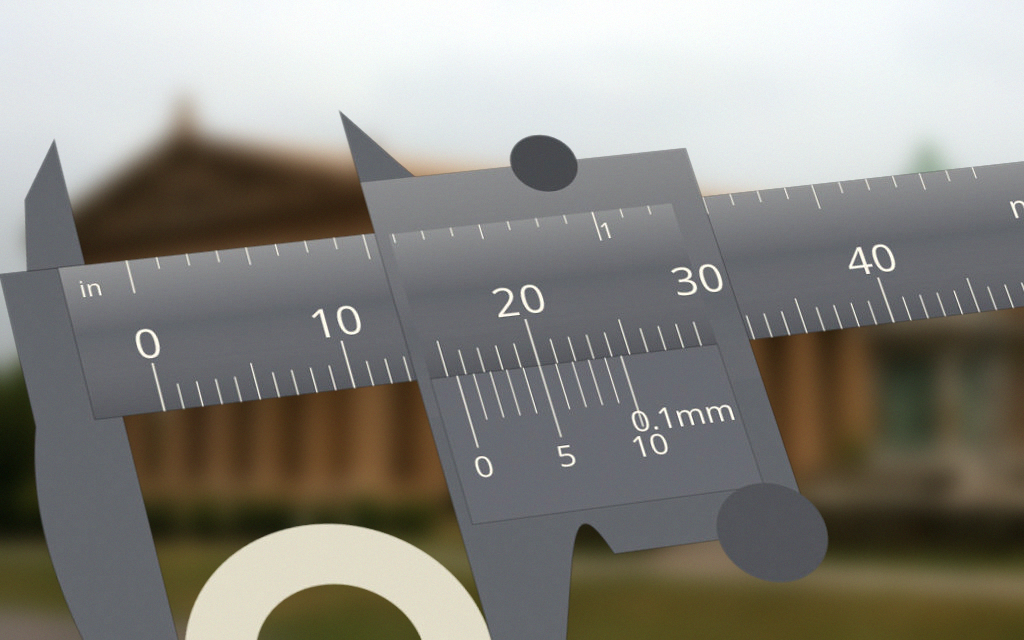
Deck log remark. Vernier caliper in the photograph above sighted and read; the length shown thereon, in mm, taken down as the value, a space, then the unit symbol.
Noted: 15.5 mm
